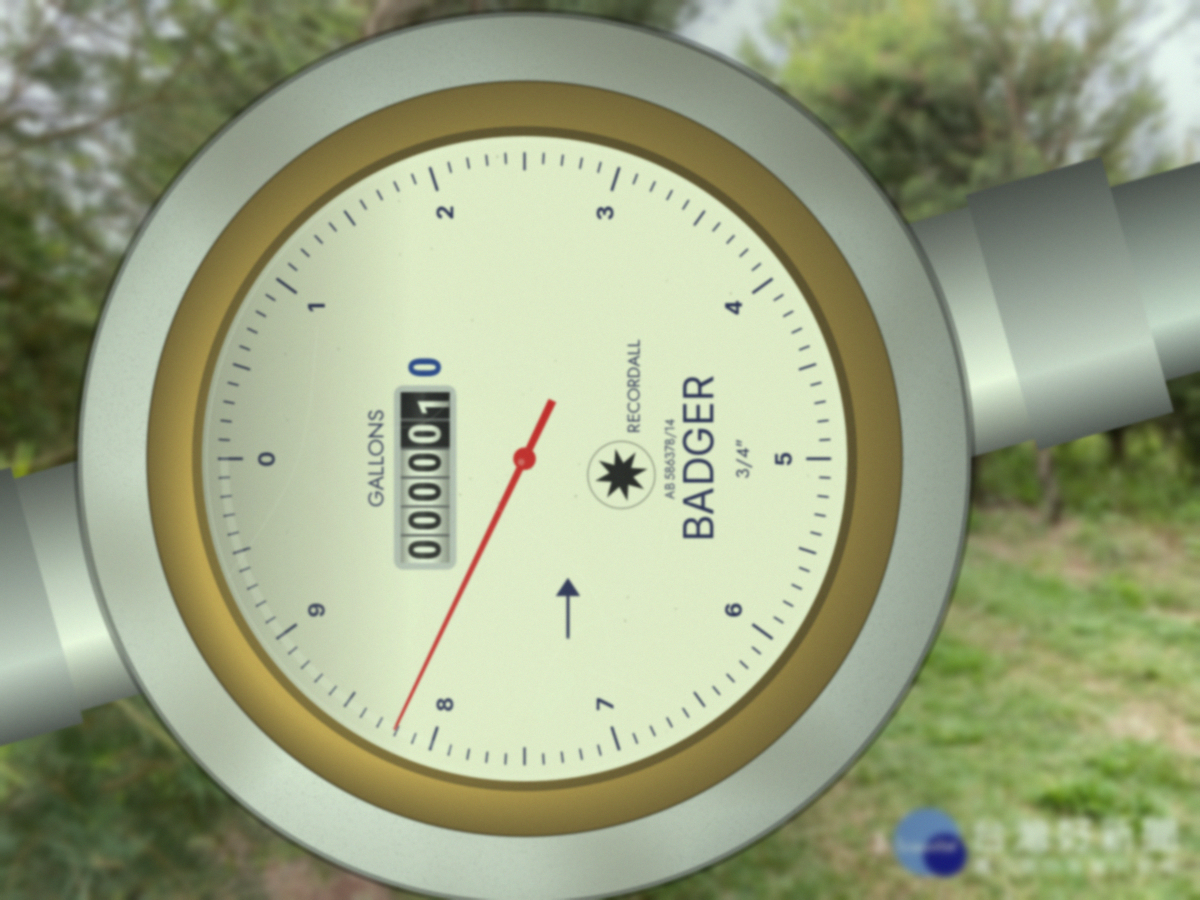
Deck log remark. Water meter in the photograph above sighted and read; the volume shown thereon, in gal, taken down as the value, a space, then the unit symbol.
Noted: 8.2 gal
